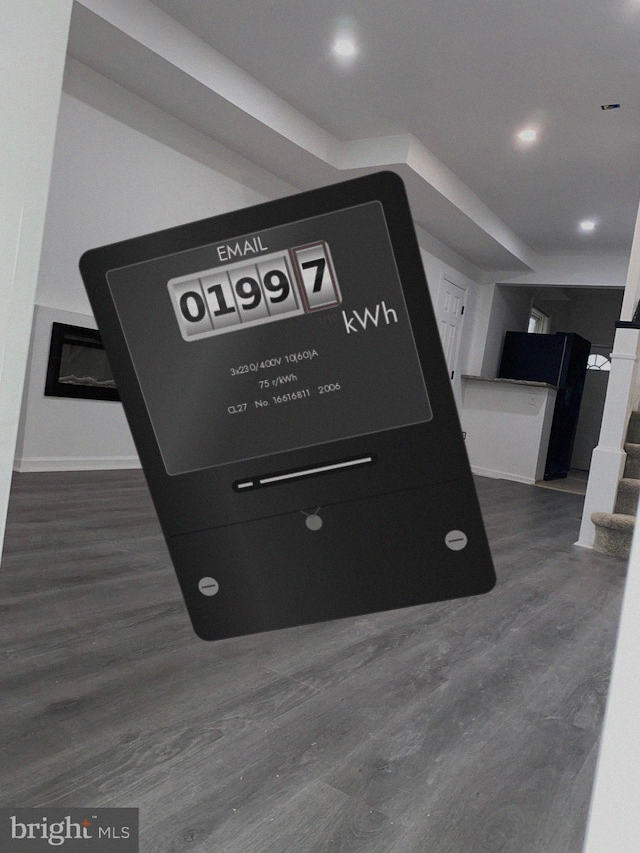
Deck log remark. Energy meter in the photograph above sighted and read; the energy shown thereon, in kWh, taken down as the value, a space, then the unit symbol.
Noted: 199.7 kWh
